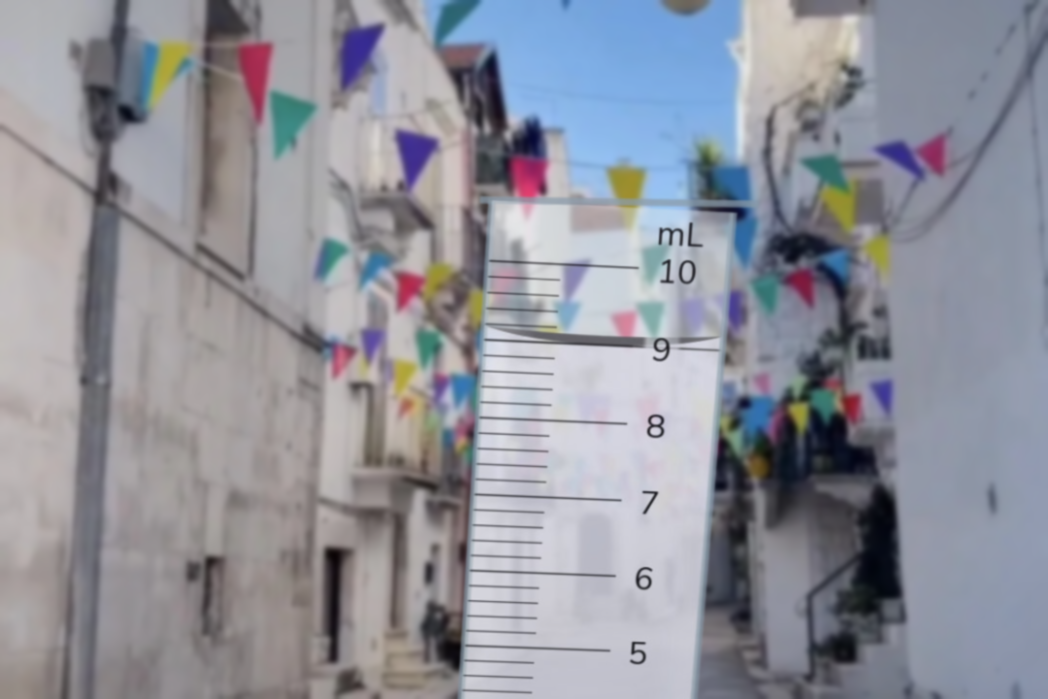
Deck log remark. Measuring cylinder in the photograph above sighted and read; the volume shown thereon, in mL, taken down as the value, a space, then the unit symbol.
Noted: 9 mL
